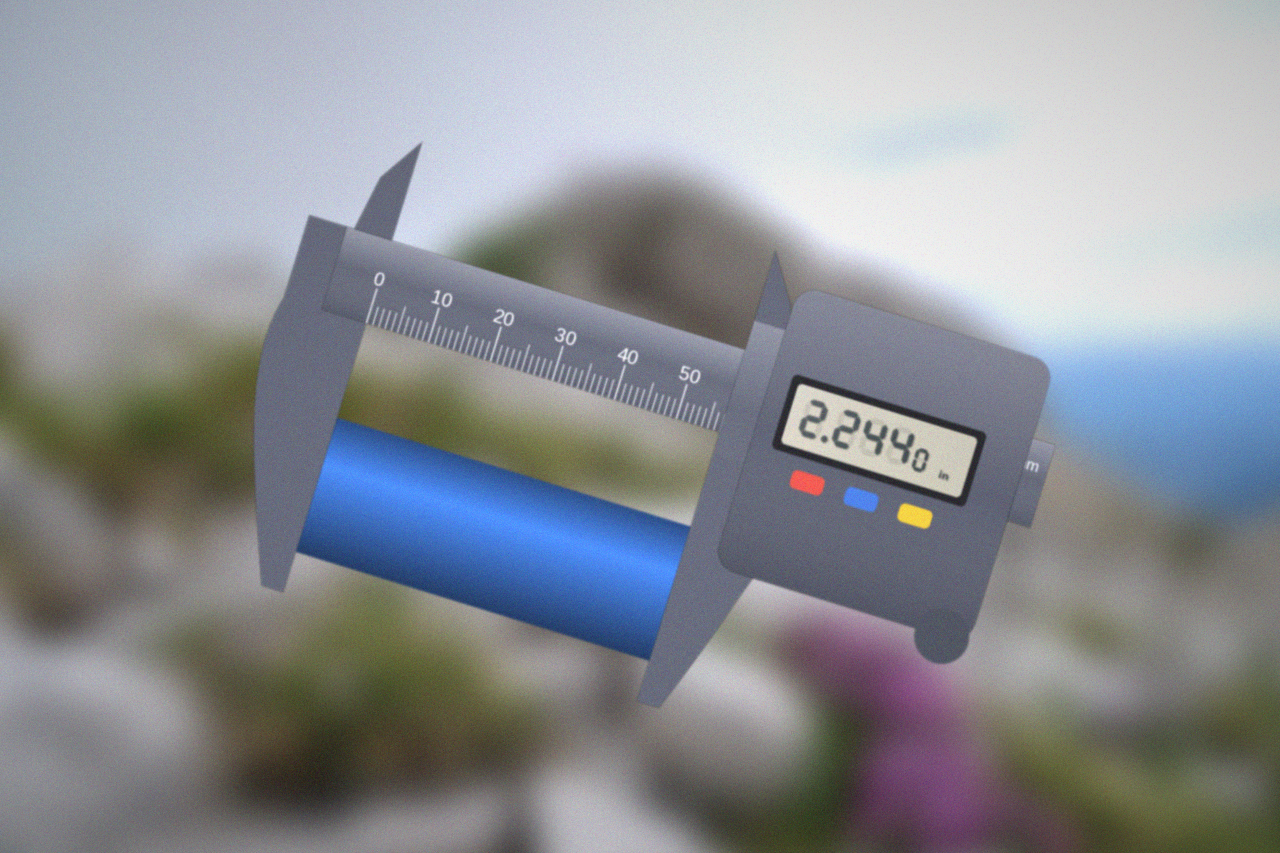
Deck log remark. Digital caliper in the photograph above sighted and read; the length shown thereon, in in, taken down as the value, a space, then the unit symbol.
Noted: 2.2440 in
